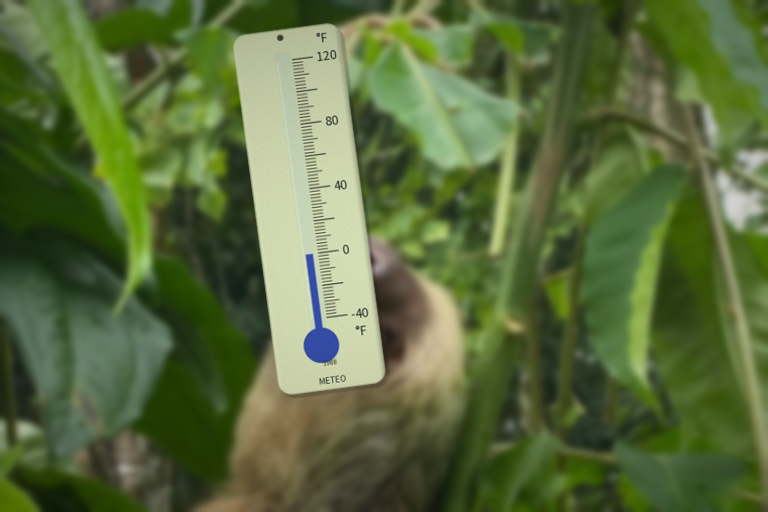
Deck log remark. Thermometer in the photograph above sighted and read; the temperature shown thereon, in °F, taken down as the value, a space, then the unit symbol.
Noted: 0 °F
